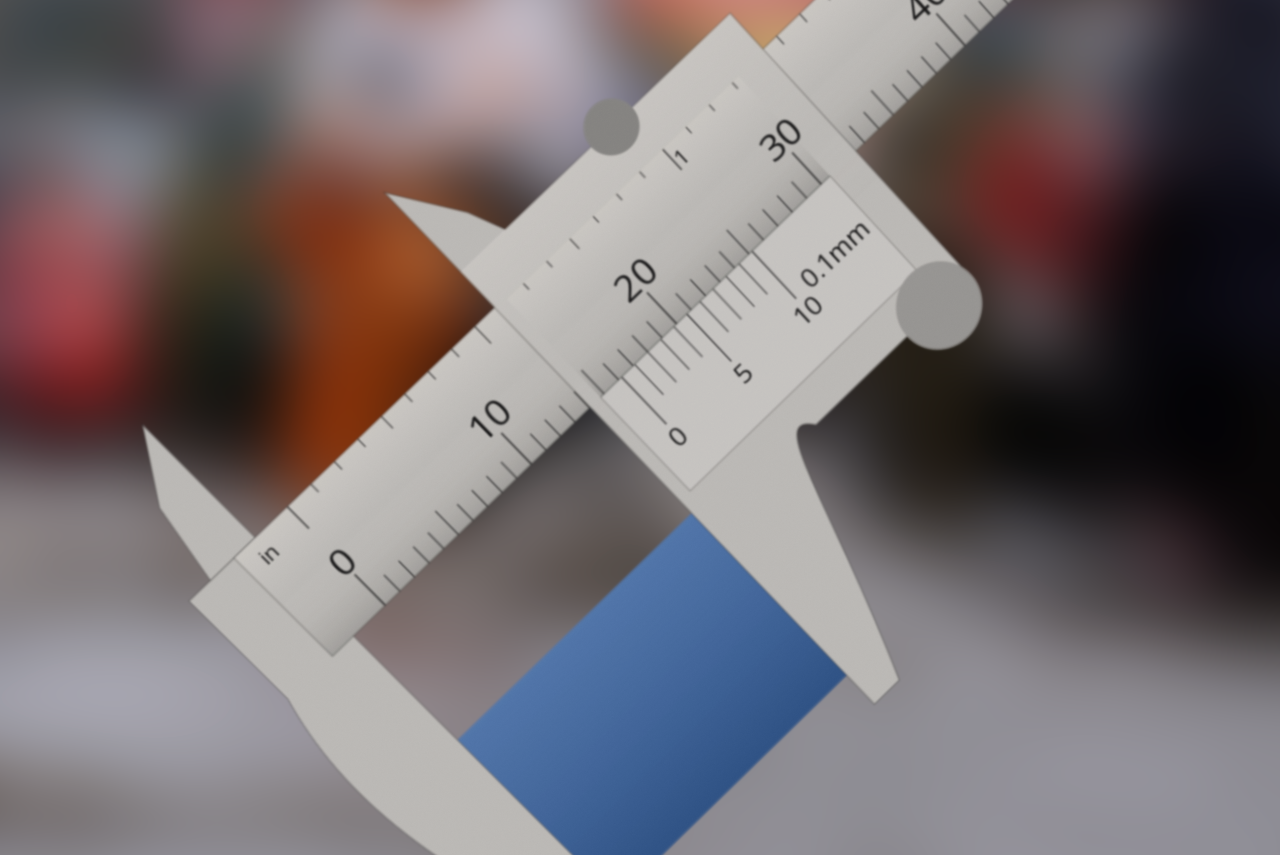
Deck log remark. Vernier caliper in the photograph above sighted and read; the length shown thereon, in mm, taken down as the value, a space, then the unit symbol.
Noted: 16.2 mm
